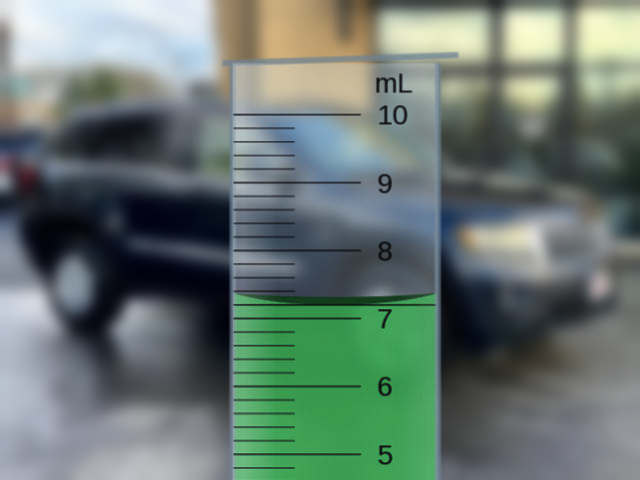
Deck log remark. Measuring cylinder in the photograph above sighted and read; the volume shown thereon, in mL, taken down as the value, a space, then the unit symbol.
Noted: 7.2 mL
